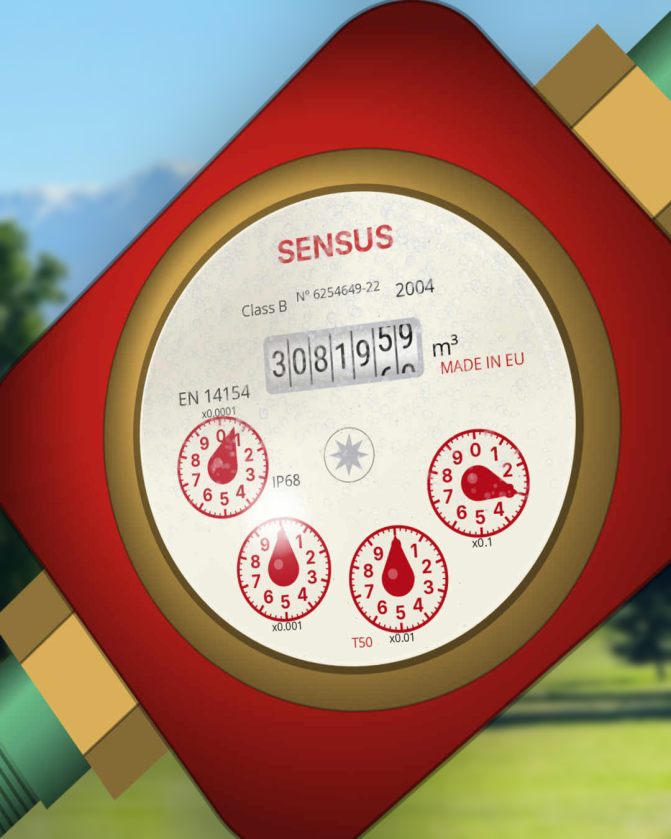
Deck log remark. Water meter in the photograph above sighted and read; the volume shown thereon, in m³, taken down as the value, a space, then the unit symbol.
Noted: 3081959.3000 m³
